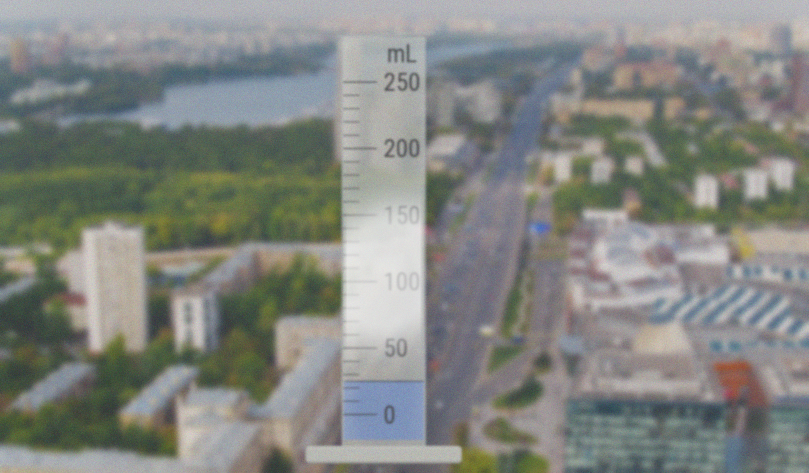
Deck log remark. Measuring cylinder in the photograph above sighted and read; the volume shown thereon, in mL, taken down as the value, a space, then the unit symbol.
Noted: 25 mL
